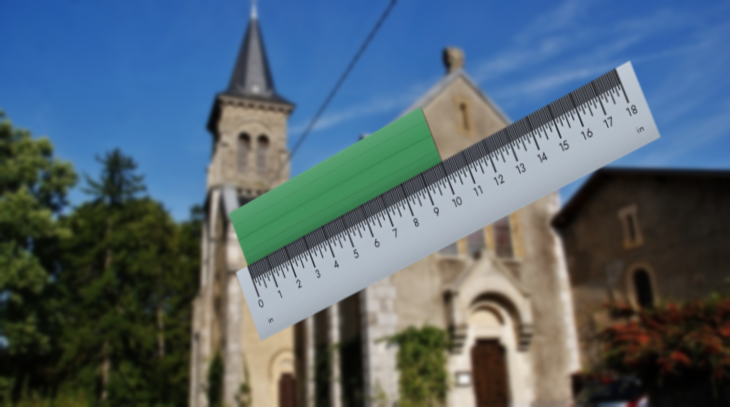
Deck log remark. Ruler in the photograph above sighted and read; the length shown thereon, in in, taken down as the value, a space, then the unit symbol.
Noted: 10 in
